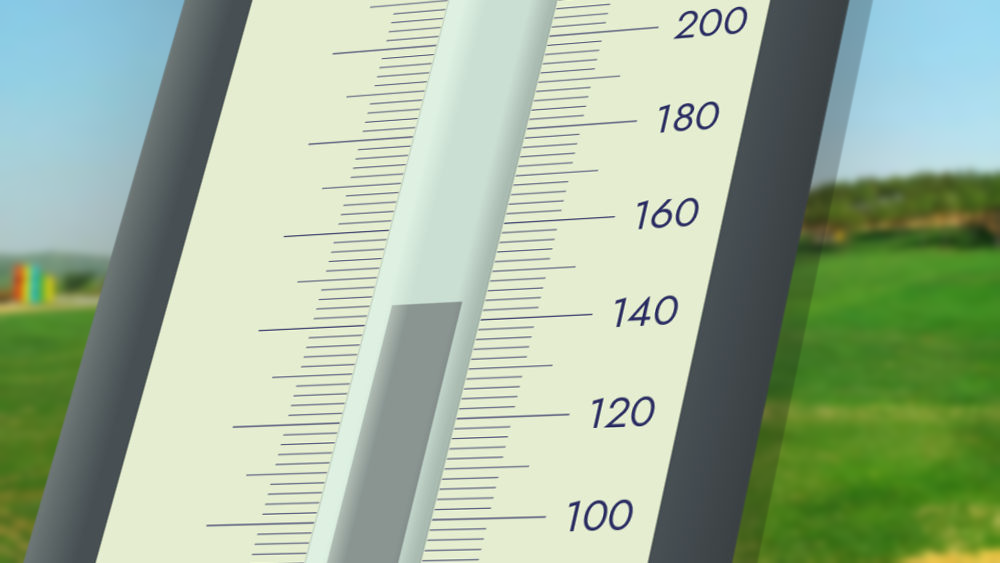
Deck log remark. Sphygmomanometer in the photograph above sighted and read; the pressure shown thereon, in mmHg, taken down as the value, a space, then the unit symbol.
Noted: 144 mmHg
